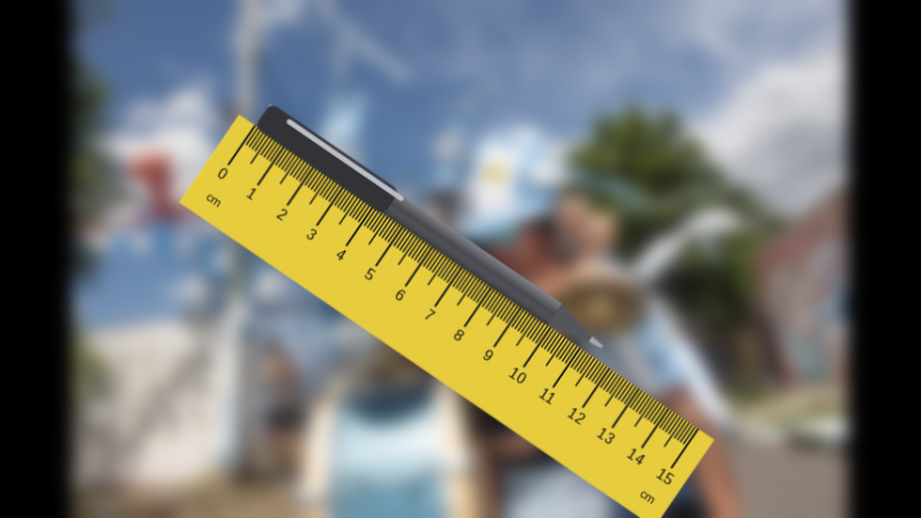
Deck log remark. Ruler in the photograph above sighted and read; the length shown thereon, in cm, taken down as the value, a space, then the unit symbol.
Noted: 11.5 cm
